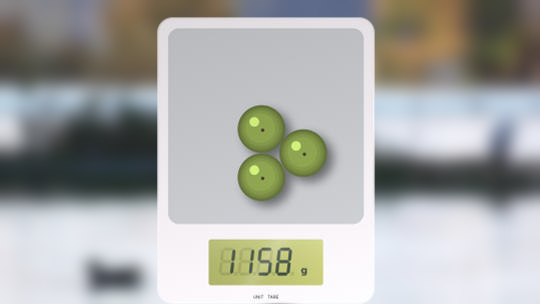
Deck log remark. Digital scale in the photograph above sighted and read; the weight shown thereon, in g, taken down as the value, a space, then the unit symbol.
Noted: 1158 g
